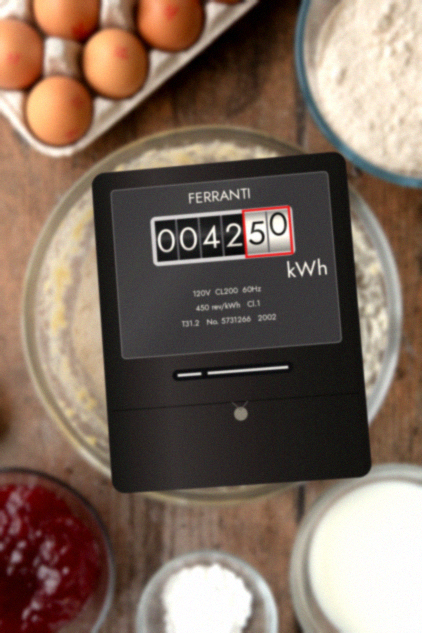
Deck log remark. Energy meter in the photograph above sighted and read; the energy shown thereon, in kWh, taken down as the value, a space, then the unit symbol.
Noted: 42.50 kWh
